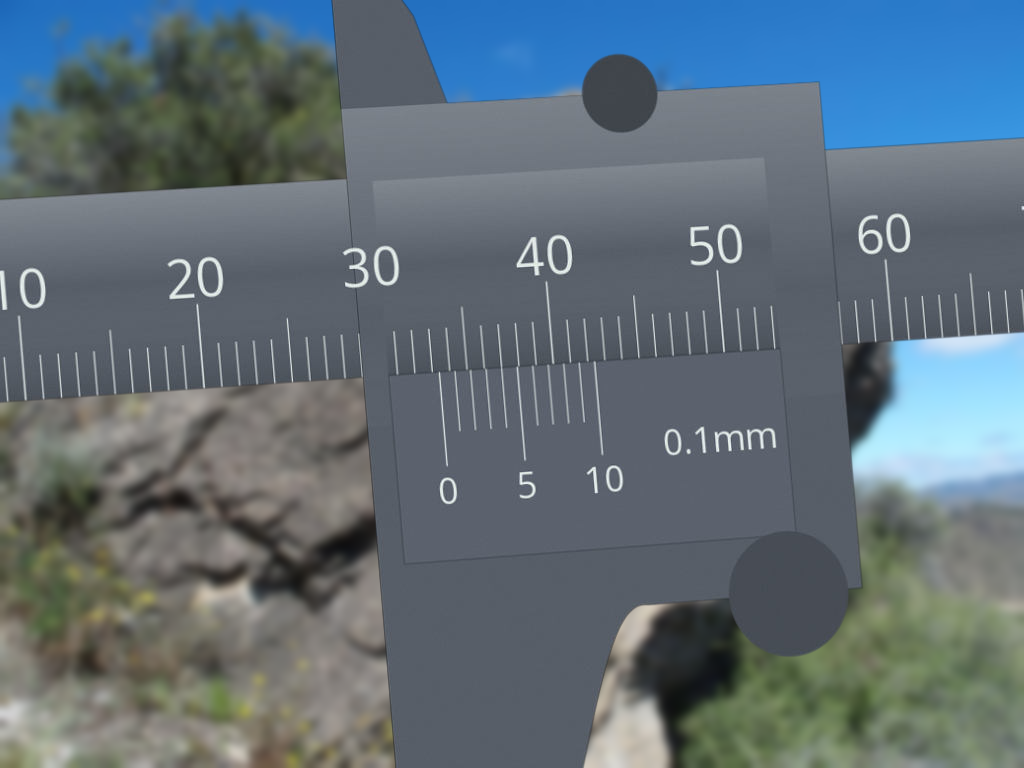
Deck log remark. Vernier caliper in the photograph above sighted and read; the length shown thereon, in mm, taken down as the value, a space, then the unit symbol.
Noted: 33.4 mm
